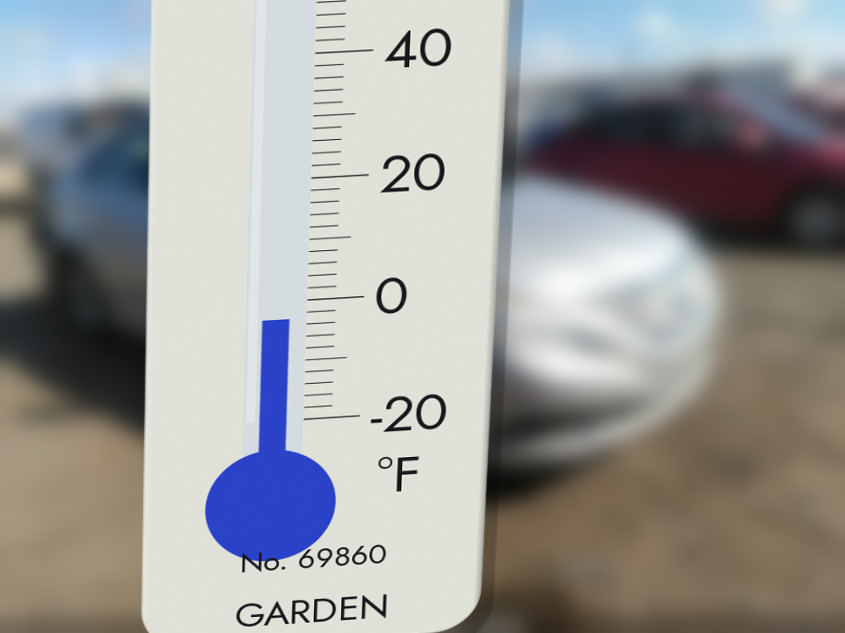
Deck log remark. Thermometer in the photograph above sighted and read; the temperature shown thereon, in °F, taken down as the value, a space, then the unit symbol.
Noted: -3 °F
